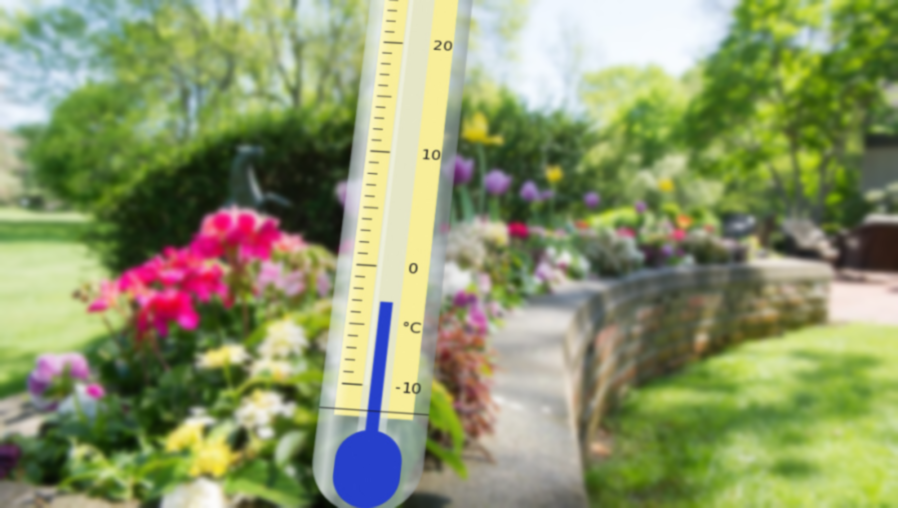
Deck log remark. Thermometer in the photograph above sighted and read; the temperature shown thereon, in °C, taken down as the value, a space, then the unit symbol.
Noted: -3 °C
